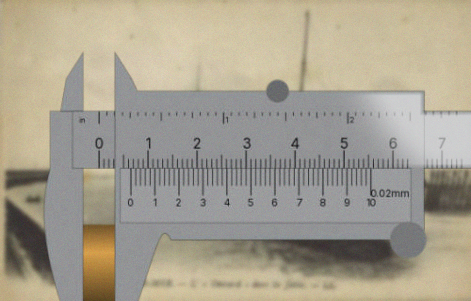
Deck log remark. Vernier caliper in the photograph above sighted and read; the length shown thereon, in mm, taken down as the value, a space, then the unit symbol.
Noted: 6.5 mm
